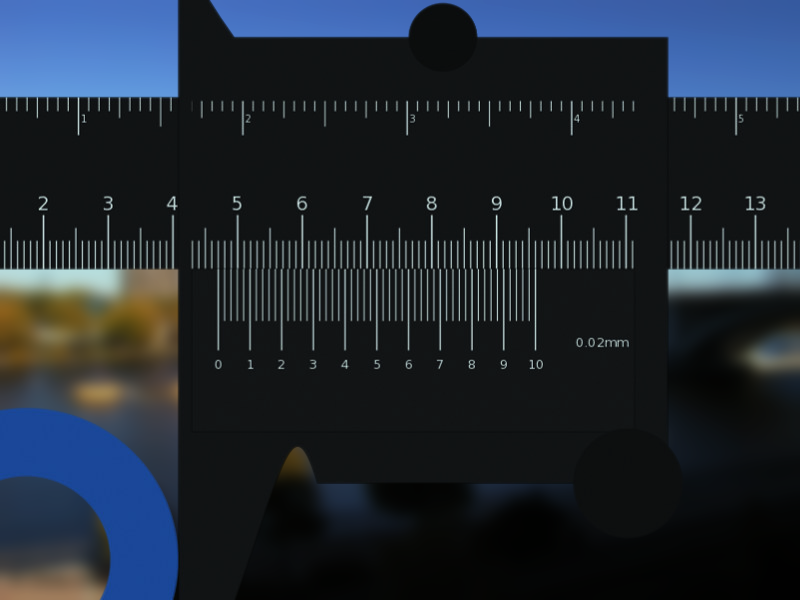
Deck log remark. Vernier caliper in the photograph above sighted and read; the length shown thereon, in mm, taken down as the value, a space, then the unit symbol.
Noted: 47.0 mm
